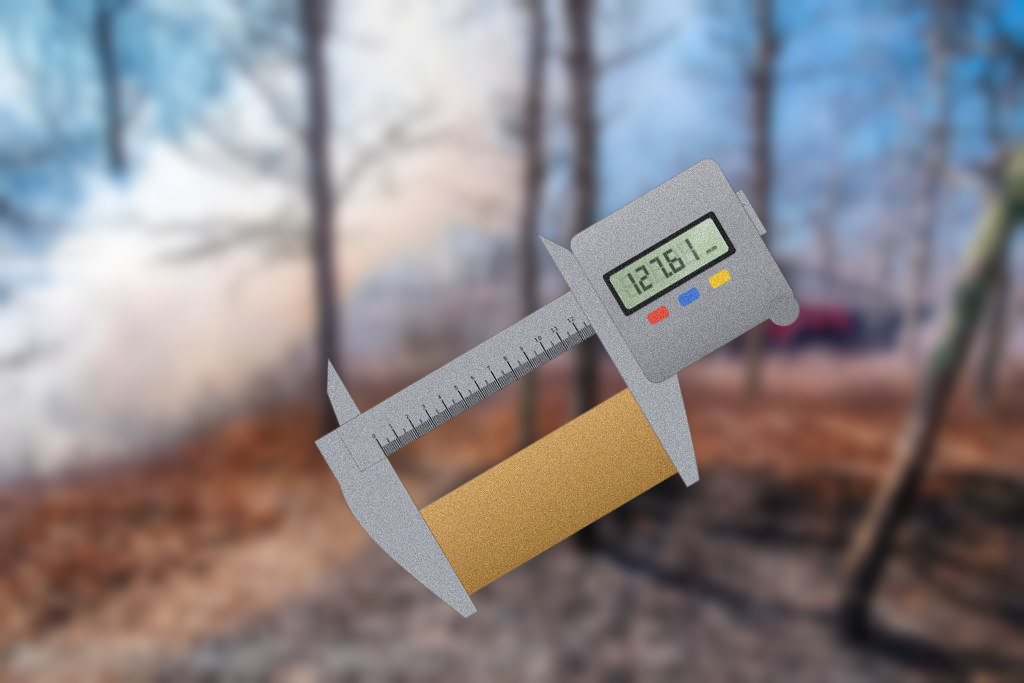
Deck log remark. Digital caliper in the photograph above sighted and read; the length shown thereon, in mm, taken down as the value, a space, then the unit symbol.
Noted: 127.61 mm
